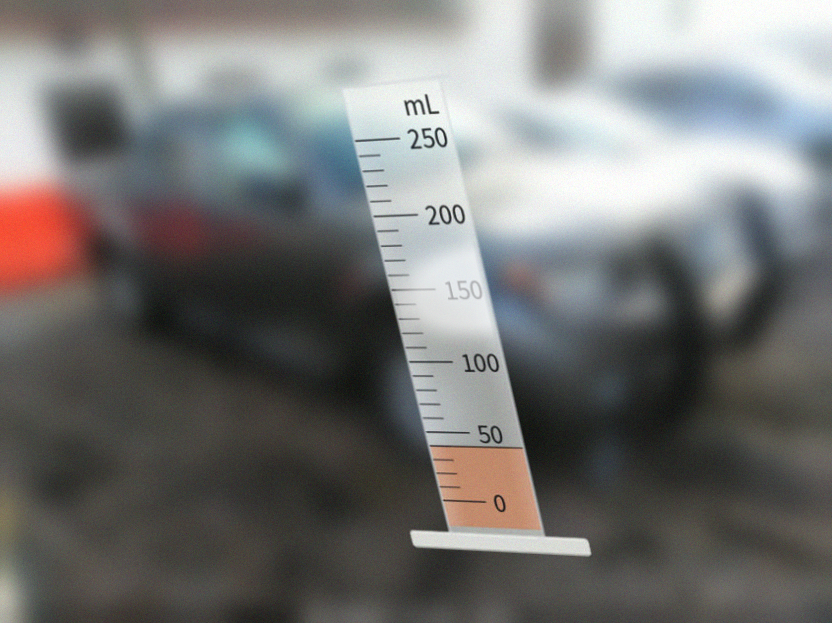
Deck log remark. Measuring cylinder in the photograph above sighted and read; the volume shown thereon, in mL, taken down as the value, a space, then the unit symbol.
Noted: 40 mL
